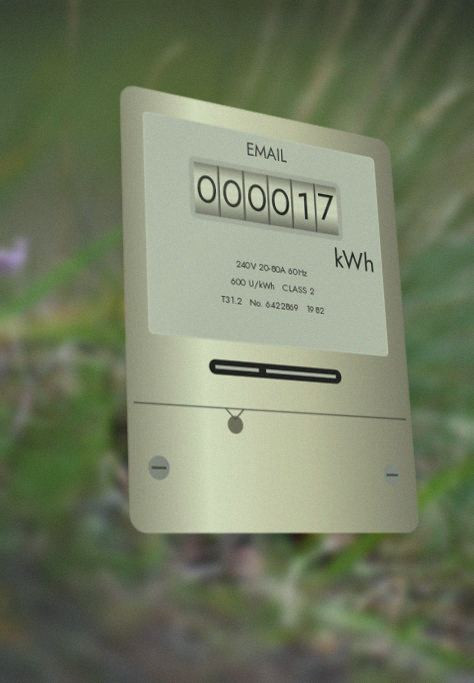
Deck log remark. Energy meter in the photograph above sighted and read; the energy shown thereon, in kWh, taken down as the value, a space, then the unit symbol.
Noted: 17 kWh
